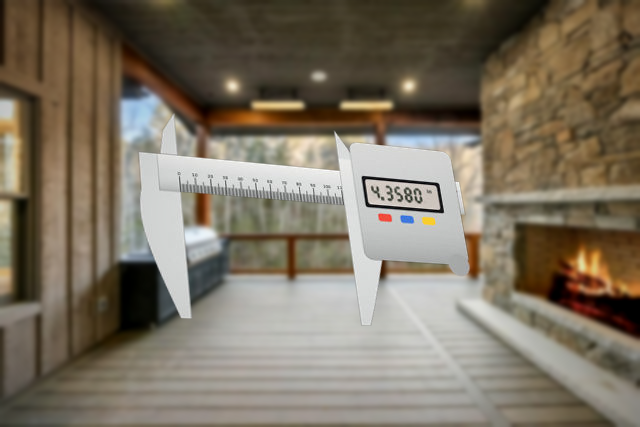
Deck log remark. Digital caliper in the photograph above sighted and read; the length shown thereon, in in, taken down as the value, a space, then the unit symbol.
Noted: 4.3580 in
